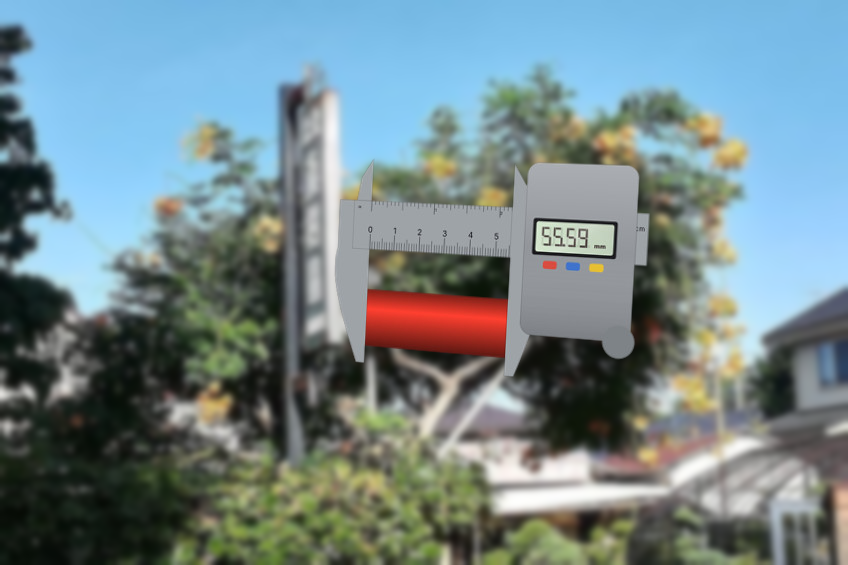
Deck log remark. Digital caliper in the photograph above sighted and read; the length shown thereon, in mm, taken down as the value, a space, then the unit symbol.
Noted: 55.59 mm
